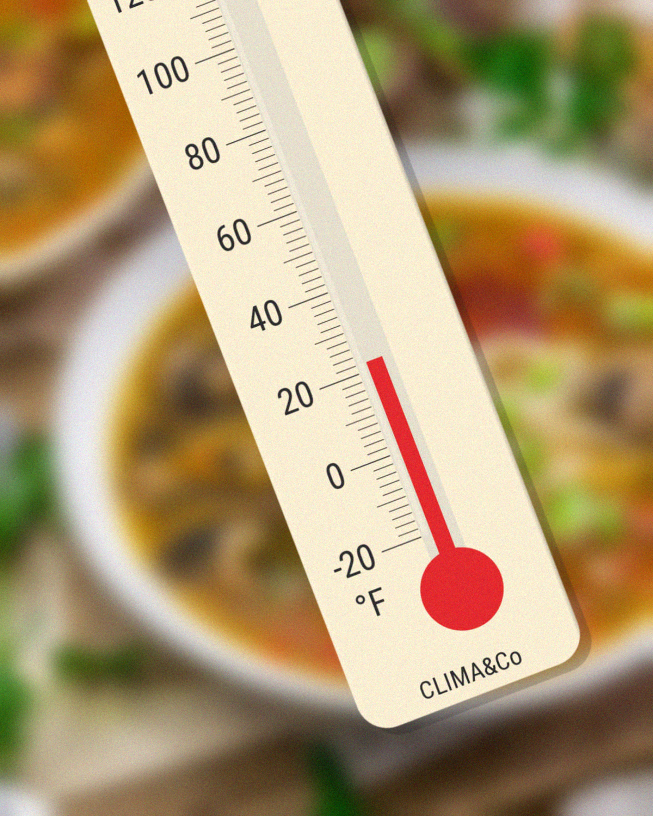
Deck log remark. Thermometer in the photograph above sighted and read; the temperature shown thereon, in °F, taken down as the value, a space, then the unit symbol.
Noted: 22 °F
